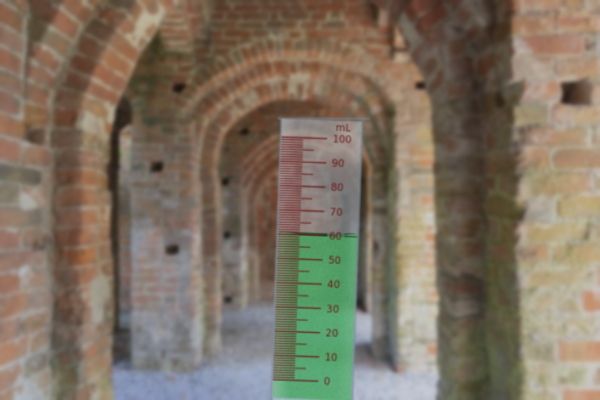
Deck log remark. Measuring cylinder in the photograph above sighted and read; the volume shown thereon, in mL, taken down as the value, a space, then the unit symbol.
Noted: 60 mL
